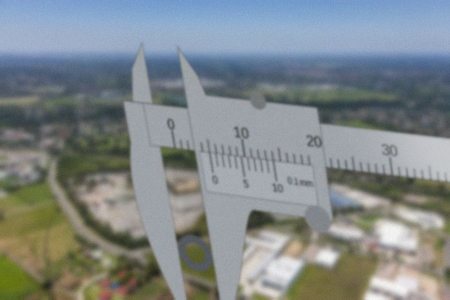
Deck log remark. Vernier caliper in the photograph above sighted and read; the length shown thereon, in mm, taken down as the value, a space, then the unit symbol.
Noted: 5.0 mm
